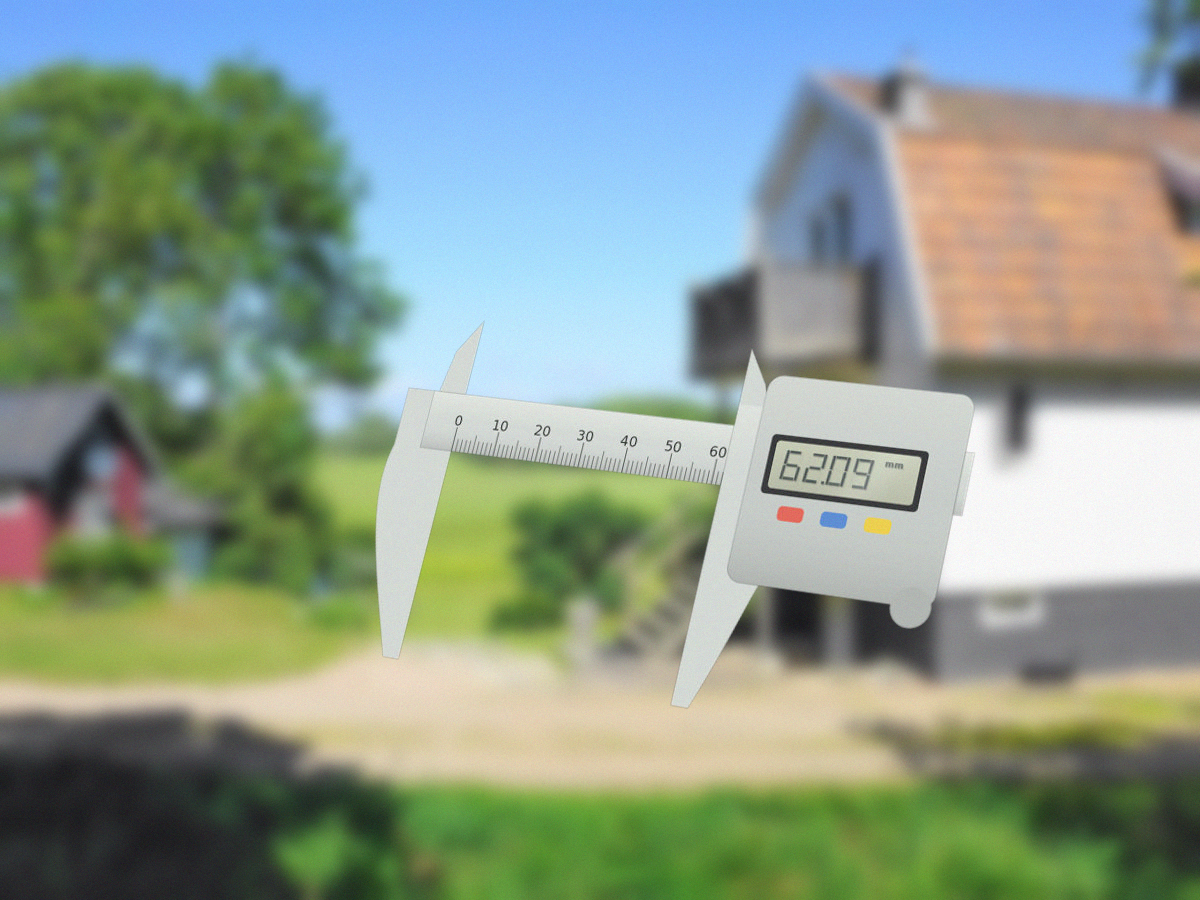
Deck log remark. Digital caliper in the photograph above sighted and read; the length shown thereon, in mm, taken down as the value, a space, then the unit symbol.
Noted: 62.09 mm
